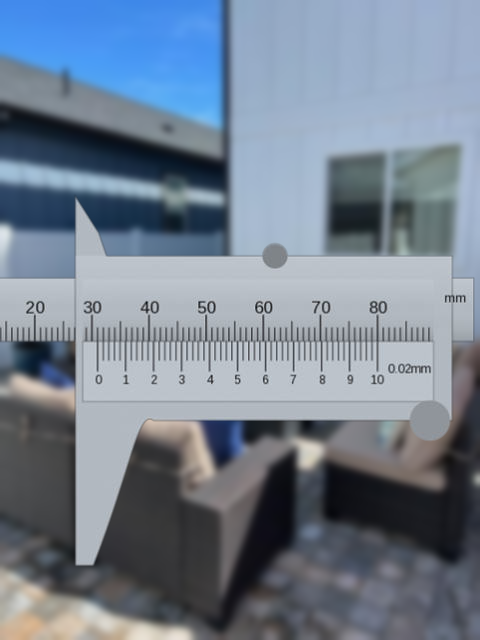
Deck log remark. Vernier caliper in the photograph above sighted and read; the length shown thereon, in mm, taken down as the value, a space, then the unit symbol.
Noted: 31.0 mm
